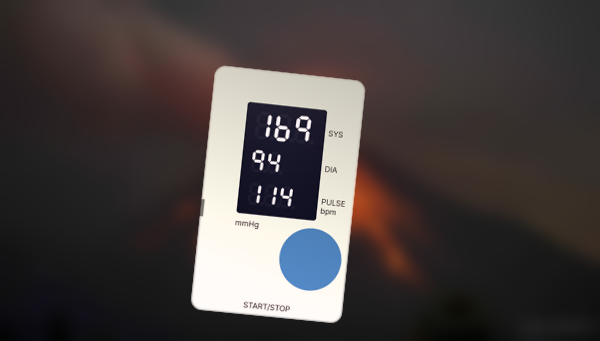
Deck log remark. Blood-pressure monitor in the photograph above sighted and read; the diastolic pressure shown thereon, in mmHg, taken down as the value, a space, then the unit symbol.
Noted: 94 mmHg
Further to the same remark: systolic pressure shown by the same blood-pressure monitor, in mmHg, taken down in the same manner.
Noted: 169 mmHg
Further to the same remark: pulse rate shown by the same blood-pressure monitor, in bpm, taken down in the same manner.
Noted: 114 bpm
